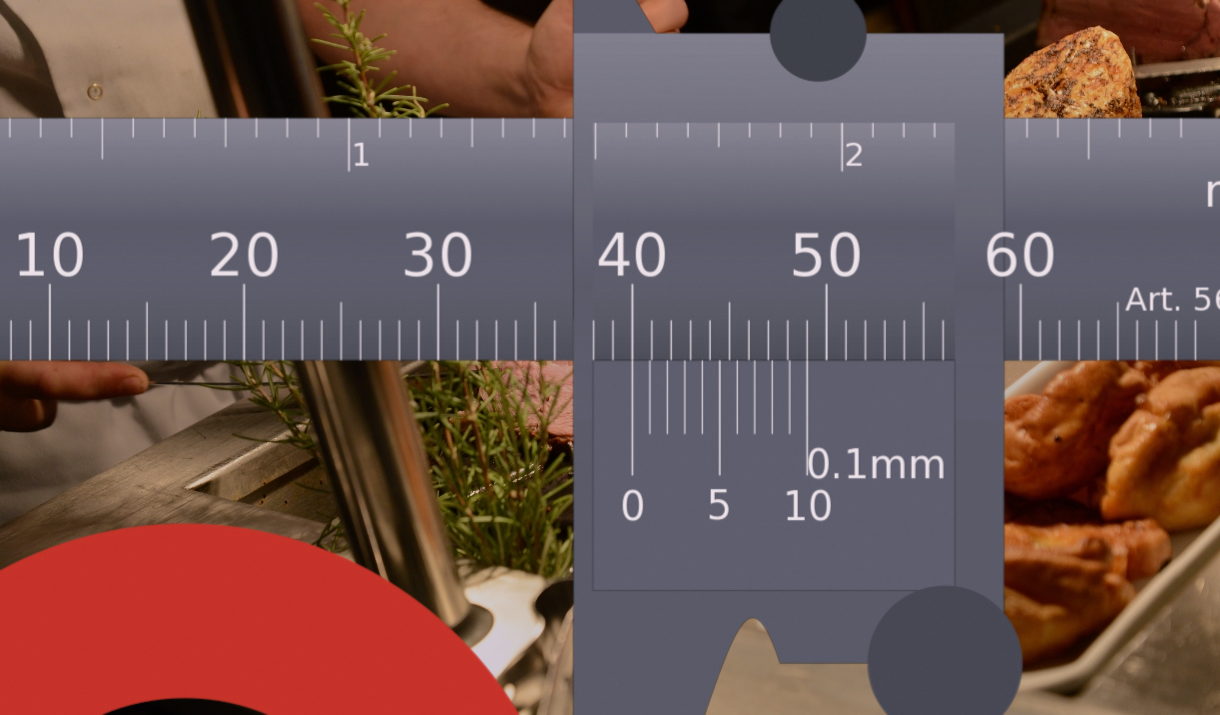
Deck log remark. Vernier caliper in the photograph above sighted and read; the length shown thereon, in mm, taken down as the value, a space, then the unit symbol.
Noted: 40.0 mm
